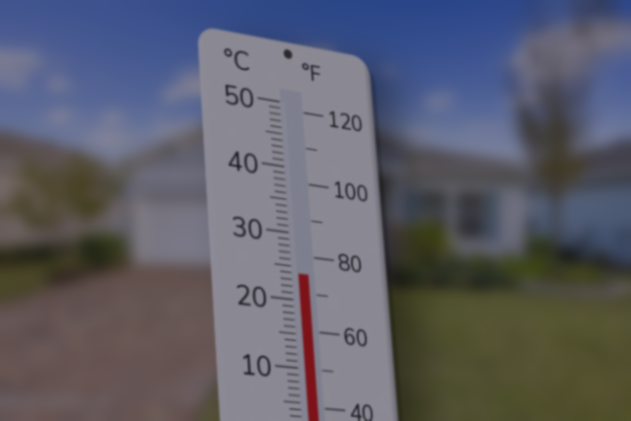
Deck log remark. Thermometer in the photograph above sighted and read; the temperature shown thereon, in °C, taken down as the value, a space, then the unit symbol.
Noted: 24 °C
